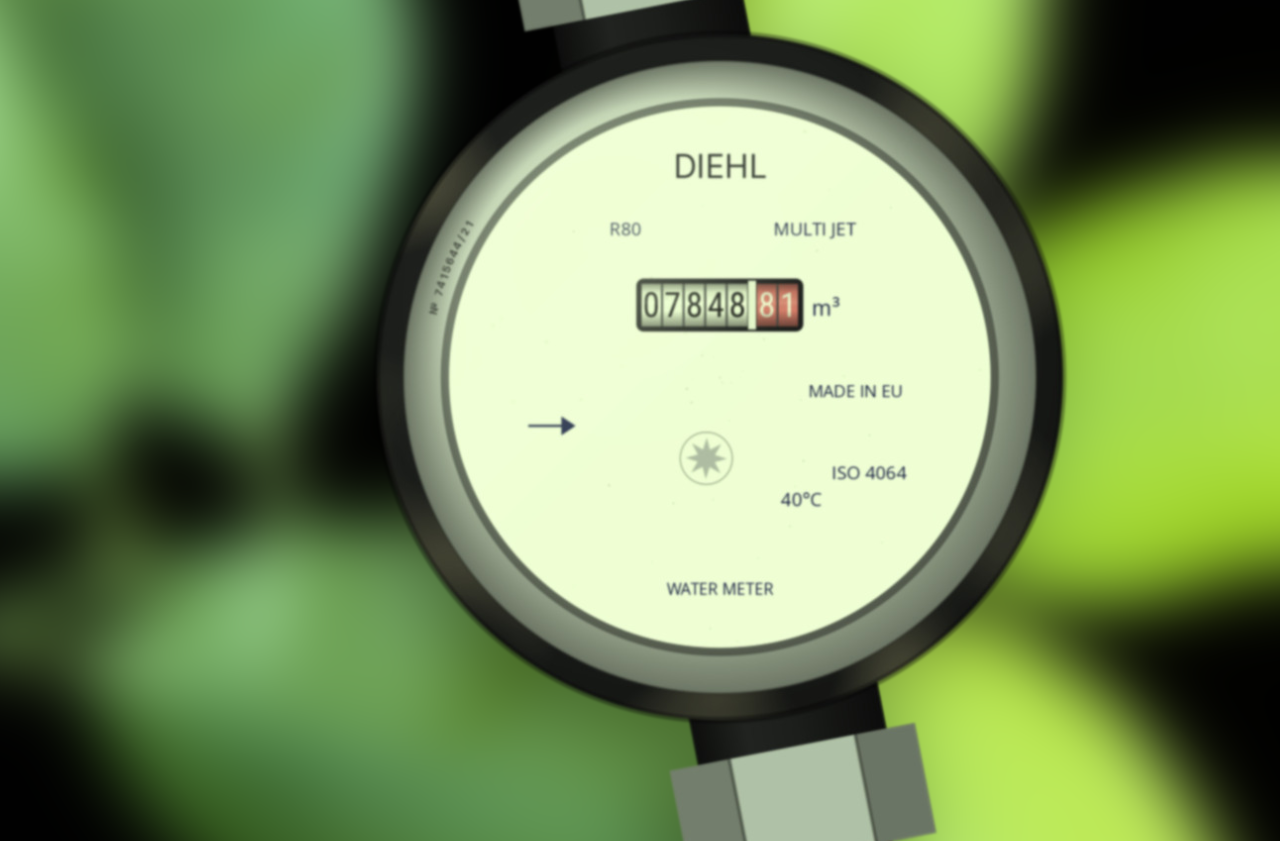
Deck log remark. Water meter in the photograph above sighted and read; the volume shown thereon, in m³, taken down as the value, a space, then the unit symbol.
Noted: 7848.81 m³
